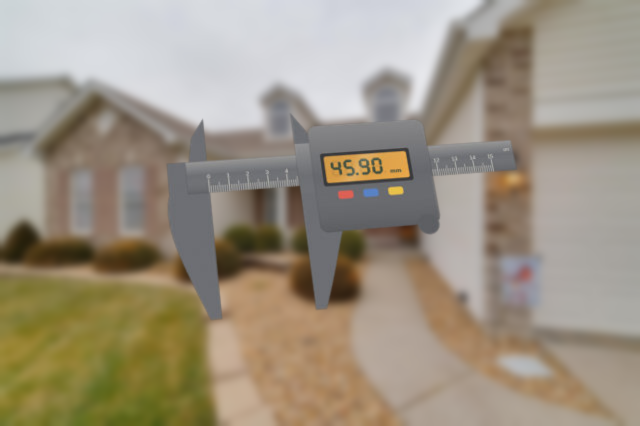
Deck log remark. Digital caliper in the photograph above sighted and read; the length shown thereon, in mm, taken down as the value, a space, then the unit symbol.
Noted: 45.90 mm
